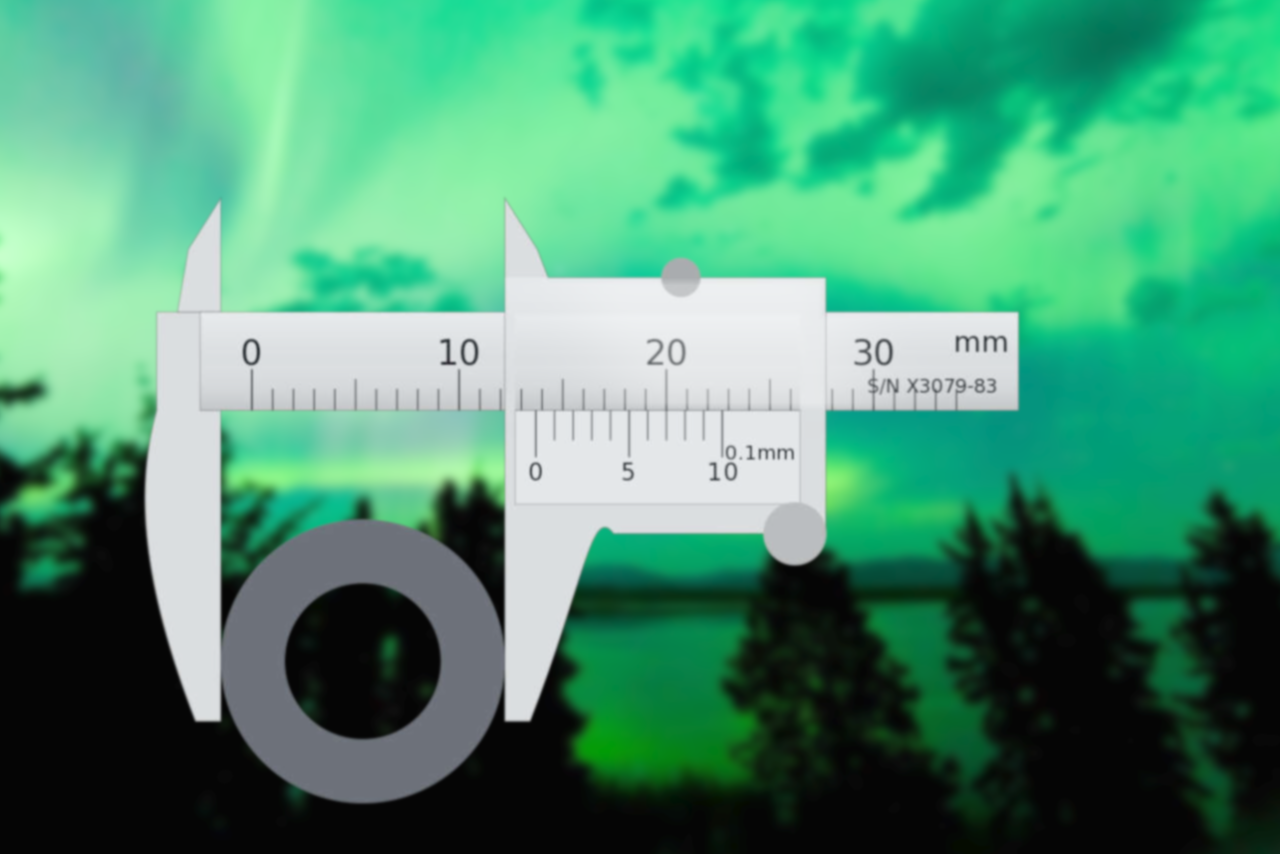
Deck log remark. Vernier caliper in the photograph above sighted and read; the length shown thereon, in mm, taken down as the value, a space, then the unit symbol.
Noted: 13.7 mm
